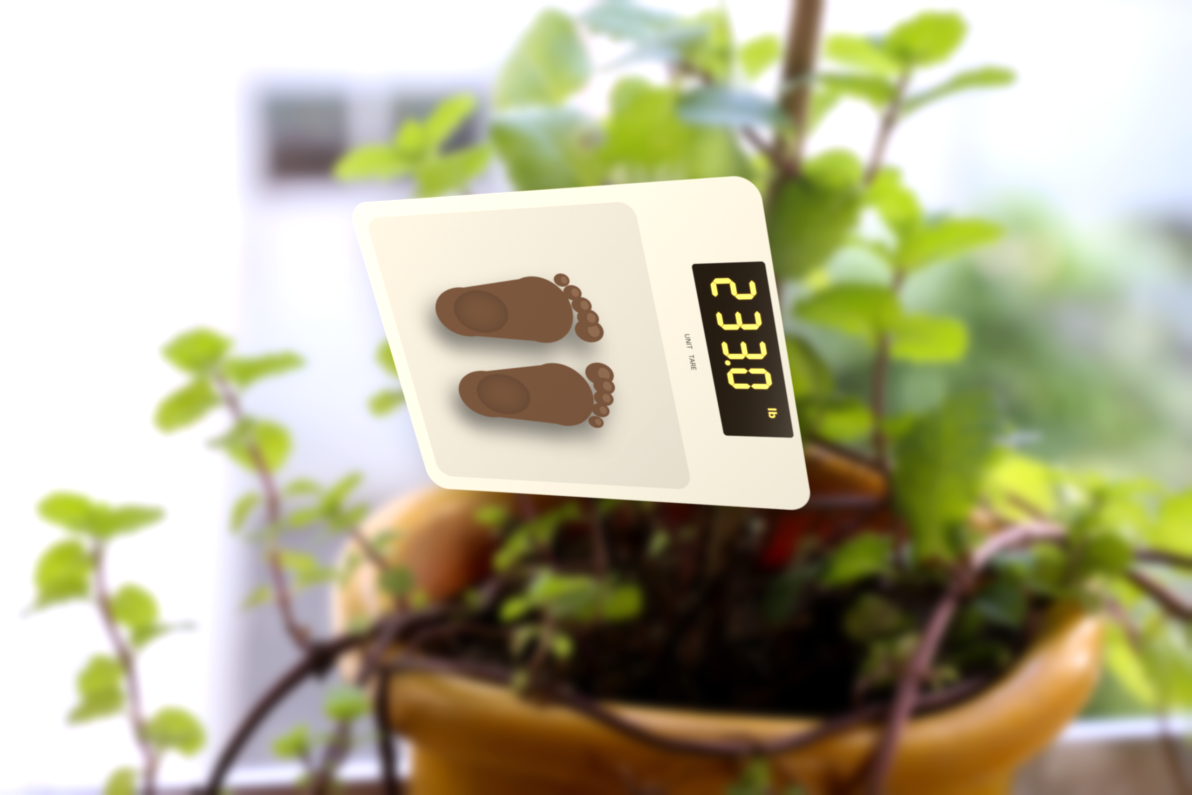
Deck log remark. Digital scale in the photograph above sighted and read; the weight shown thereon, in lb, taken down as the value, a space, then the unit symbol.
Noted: 233.0 lb
